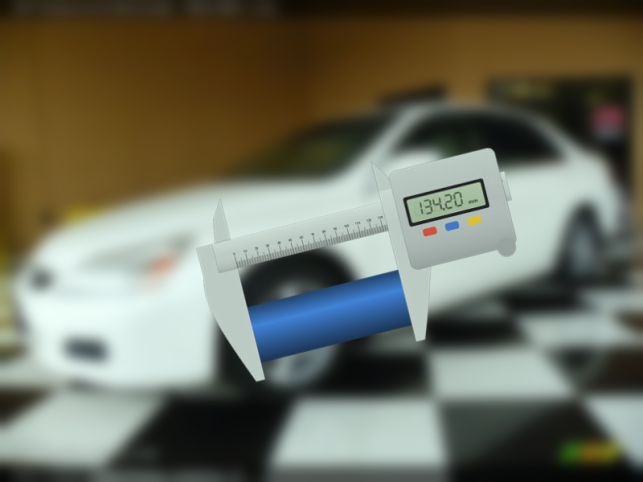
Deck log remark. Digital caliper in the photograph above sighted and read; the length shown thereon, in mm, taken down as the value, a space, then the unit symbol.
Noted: 134.20 mm
